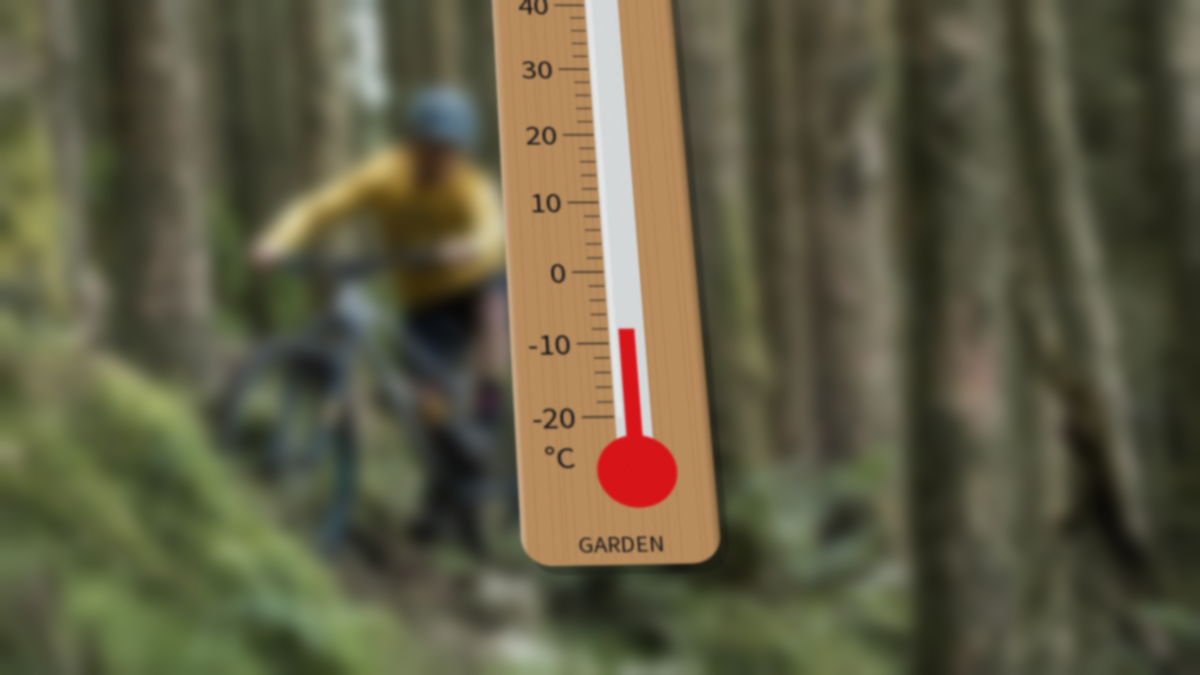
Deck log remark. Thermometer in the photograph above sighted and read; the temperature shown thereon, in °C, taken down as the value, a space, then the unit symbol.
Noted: -8 °C
